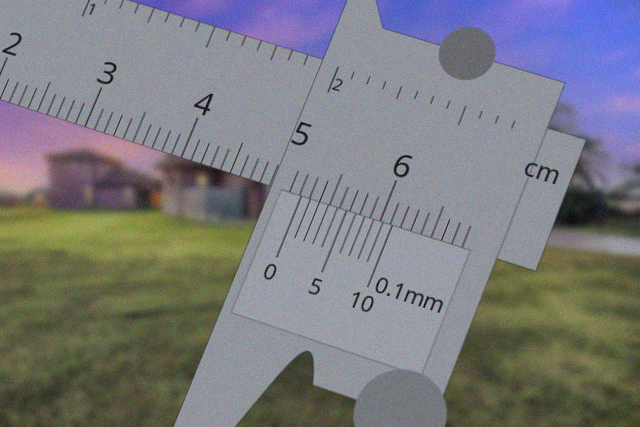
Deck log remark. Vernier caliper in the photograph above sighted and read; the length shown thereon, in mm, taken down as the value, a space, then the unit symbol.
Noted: 52.2 mm
